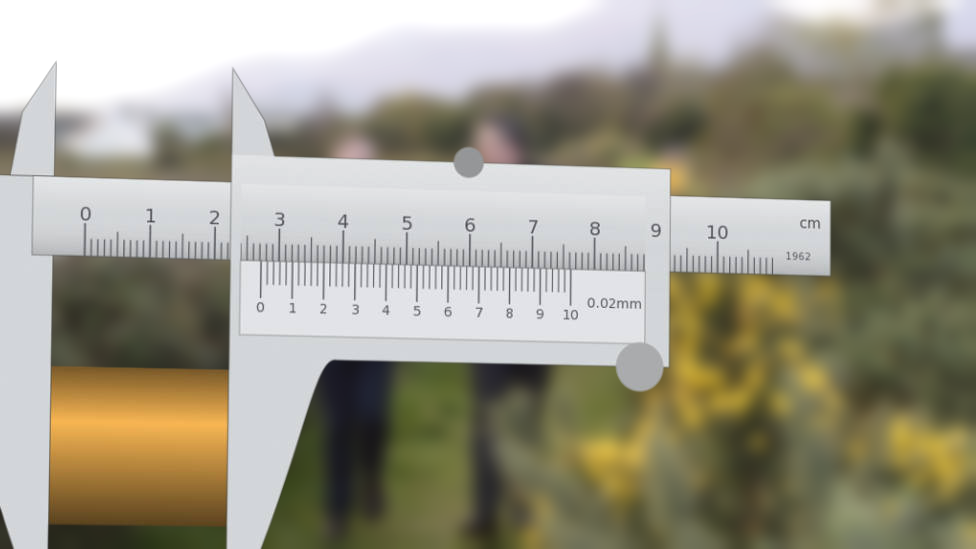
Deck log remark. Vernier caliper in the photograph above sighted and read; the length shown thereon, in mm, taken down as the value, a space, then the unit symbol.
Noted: 27.2 mm
